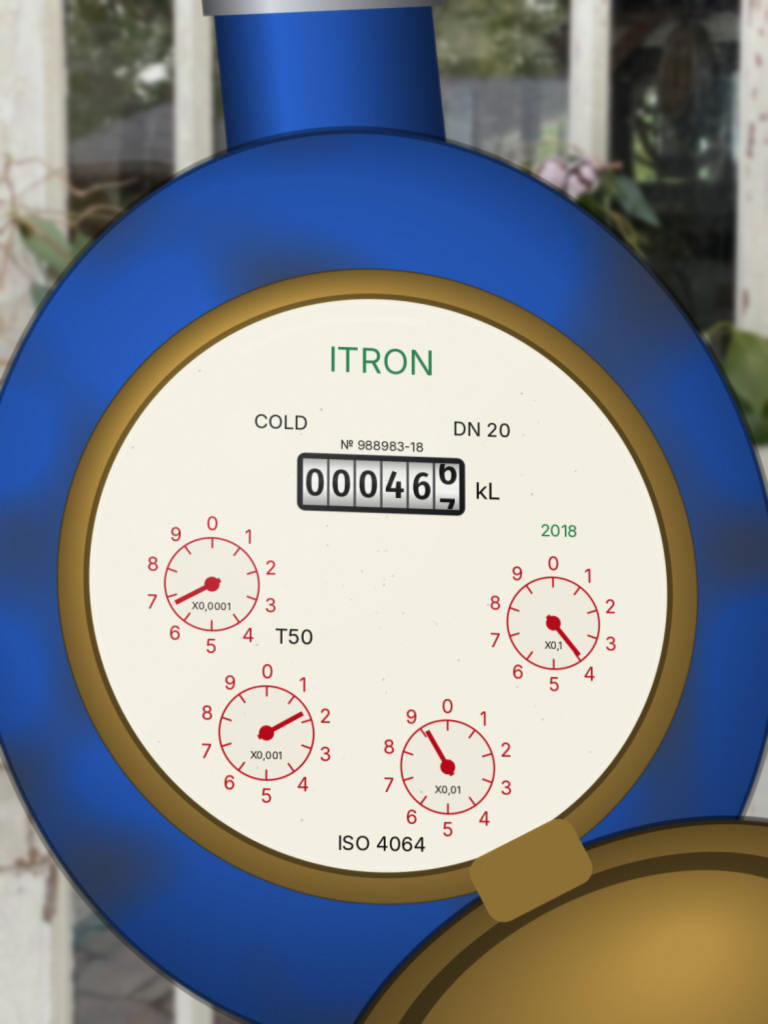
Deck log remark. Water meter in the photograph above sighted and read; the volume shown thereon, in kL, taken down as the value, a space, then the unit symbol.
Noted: 466.3916 kL
